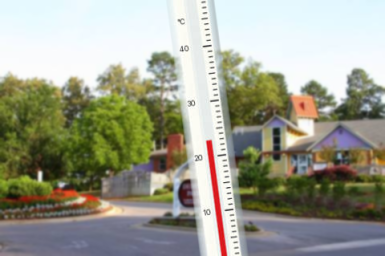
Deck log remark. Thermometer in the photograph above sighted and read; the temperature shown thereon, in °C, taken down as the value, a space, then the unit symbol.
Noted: 23 °C
